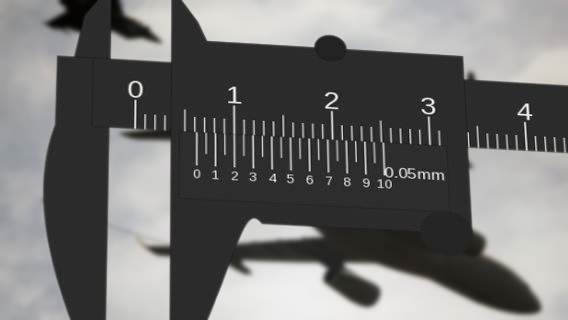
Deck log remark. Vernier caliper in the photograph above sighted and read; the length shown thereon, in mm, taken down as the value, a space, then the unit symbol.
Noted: 6.2 mm
